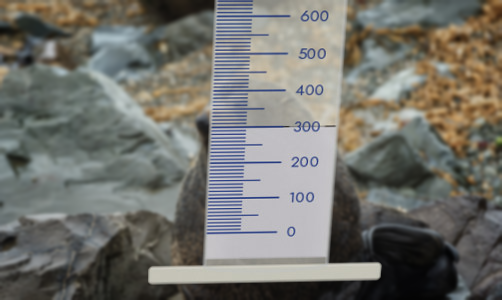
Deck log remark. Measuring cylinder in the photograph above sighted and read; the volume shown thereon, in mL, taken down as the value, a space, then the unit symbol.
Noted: 300 mL
